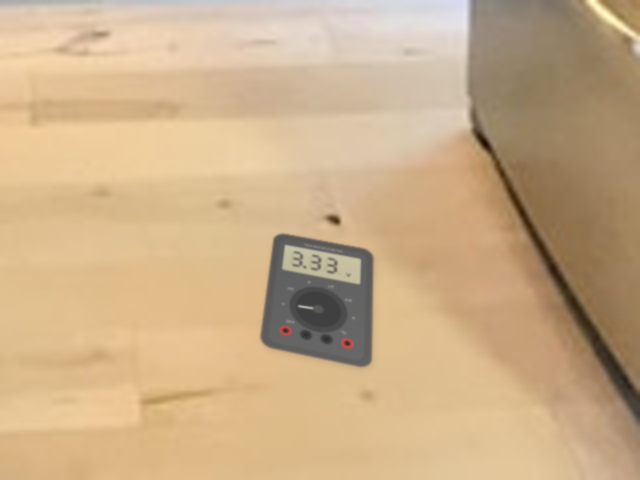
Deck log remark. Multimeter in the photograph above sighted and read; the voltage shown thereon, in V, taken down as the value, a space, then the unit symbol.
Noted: 3.33 V
